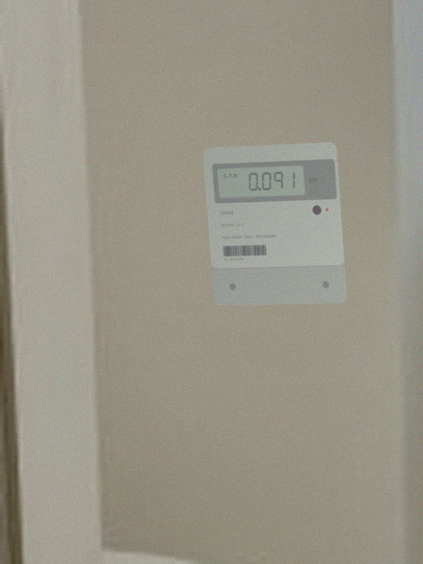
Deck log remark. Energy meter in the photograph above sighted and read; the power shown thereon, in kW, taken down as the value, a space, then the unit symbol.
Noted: 0.091 kW
